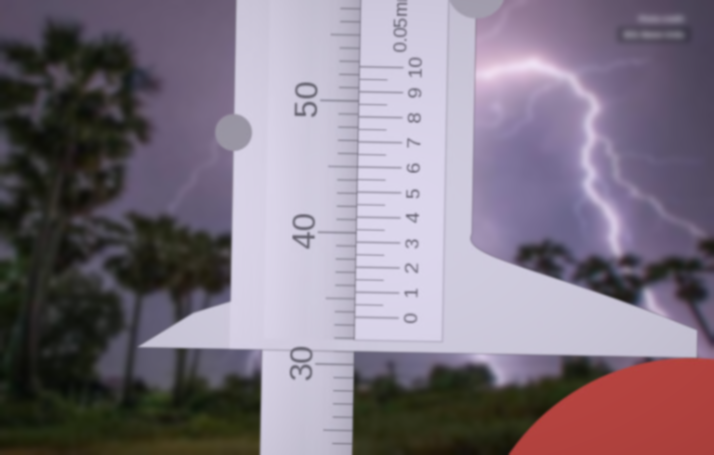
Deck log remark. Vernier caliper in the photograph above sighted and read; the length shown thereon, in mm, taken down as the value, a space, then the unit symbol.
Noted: 33.6 mm
